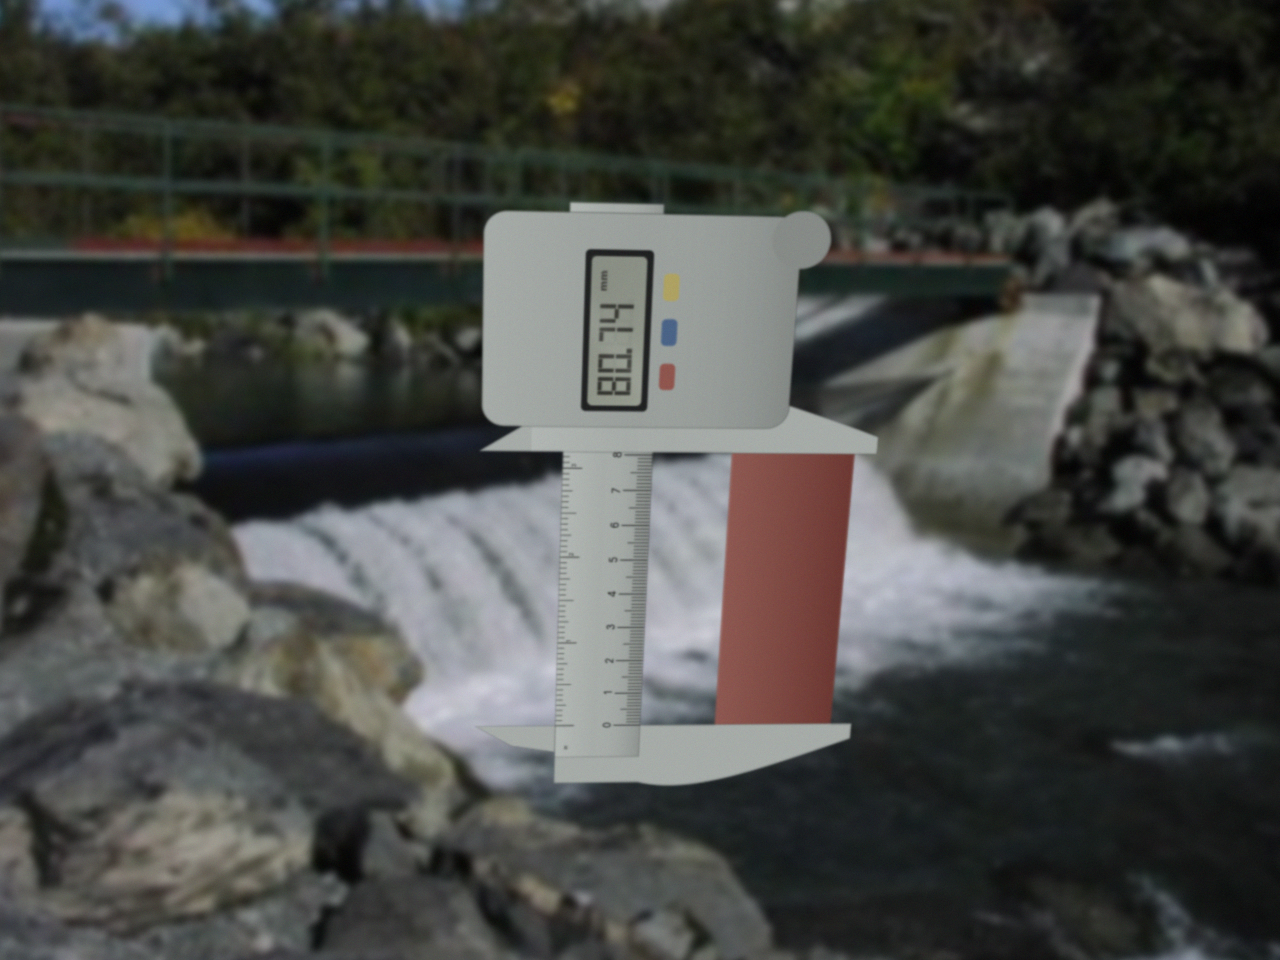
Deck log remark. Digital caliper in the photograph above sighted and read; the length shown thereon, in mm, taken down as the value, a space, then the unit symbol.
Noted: 80.74 mm
